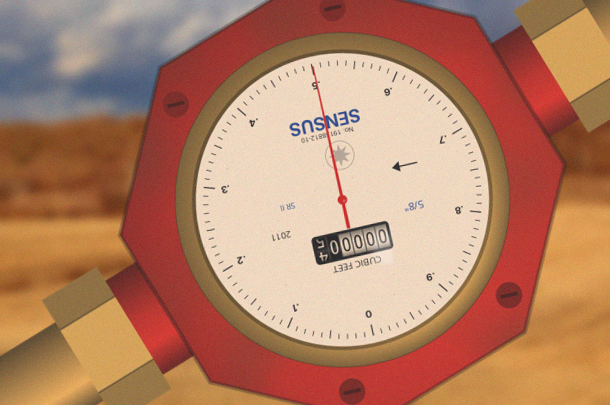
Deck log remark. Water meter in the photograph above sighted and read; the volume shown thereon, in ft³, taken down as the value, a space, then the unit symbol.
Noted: 4.50 ft³
